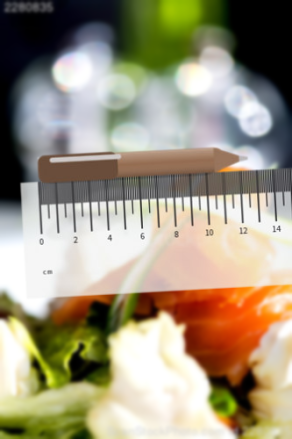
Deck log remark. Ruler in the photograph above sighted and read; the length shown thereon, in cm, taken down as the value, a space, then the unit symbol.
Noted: 12.5 cm
